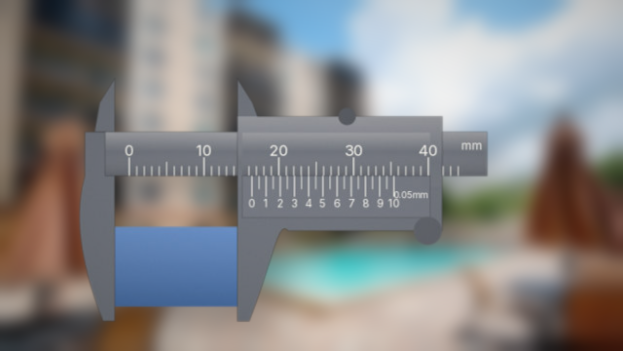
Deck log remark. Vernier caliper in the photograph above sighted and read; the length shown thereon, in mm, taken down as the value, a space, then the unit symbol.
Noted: 16.4 mm
